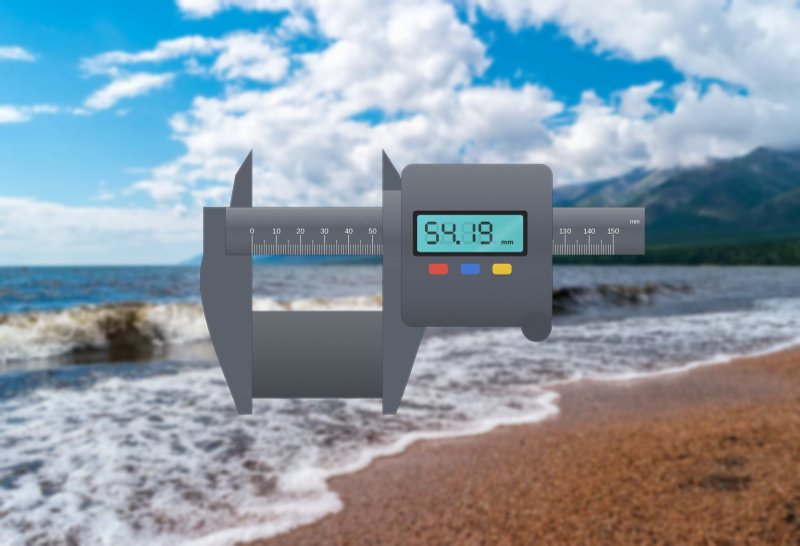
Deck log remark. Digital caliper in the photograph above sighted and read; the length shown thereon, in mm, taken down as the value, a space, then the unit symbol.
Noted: 54.19 mm
